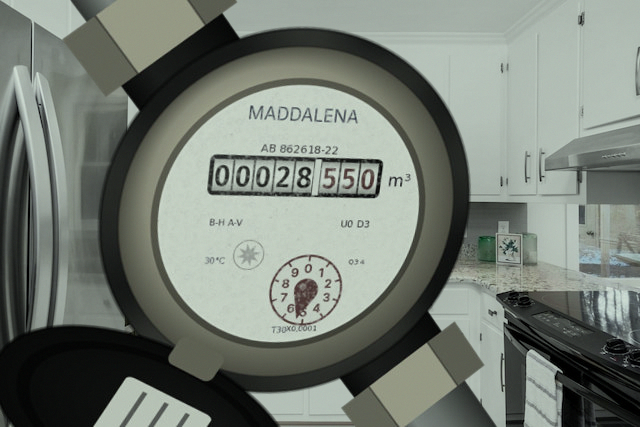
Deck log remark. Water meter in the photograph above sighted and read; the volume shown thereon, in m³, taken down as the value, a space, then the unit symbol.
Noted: 28.5505 m³
